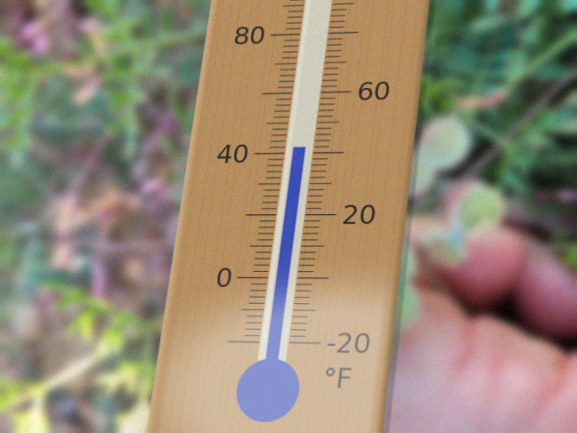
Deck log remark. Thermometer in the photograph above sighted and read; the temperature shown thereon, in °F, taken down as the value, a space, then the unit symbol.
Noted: 42 °F
